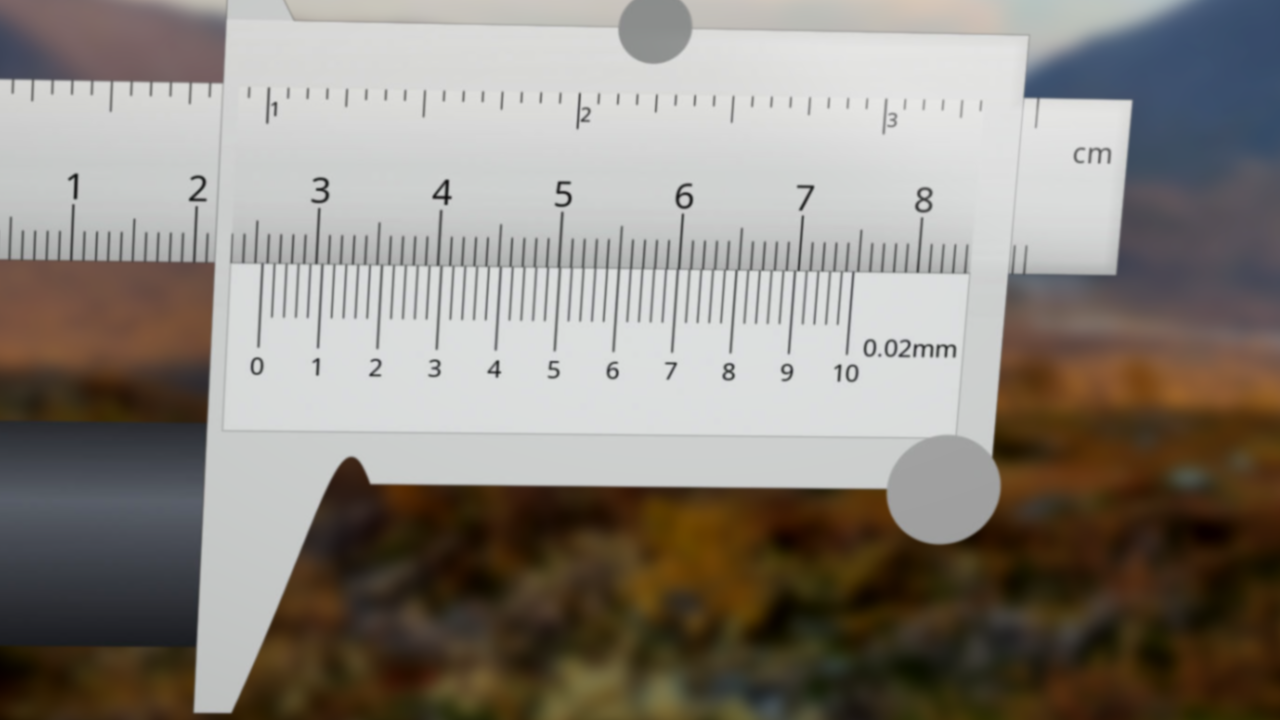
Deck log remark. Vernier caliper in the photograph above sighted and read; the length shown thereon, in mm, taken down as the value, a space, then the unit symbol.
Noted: 25.6 mm
